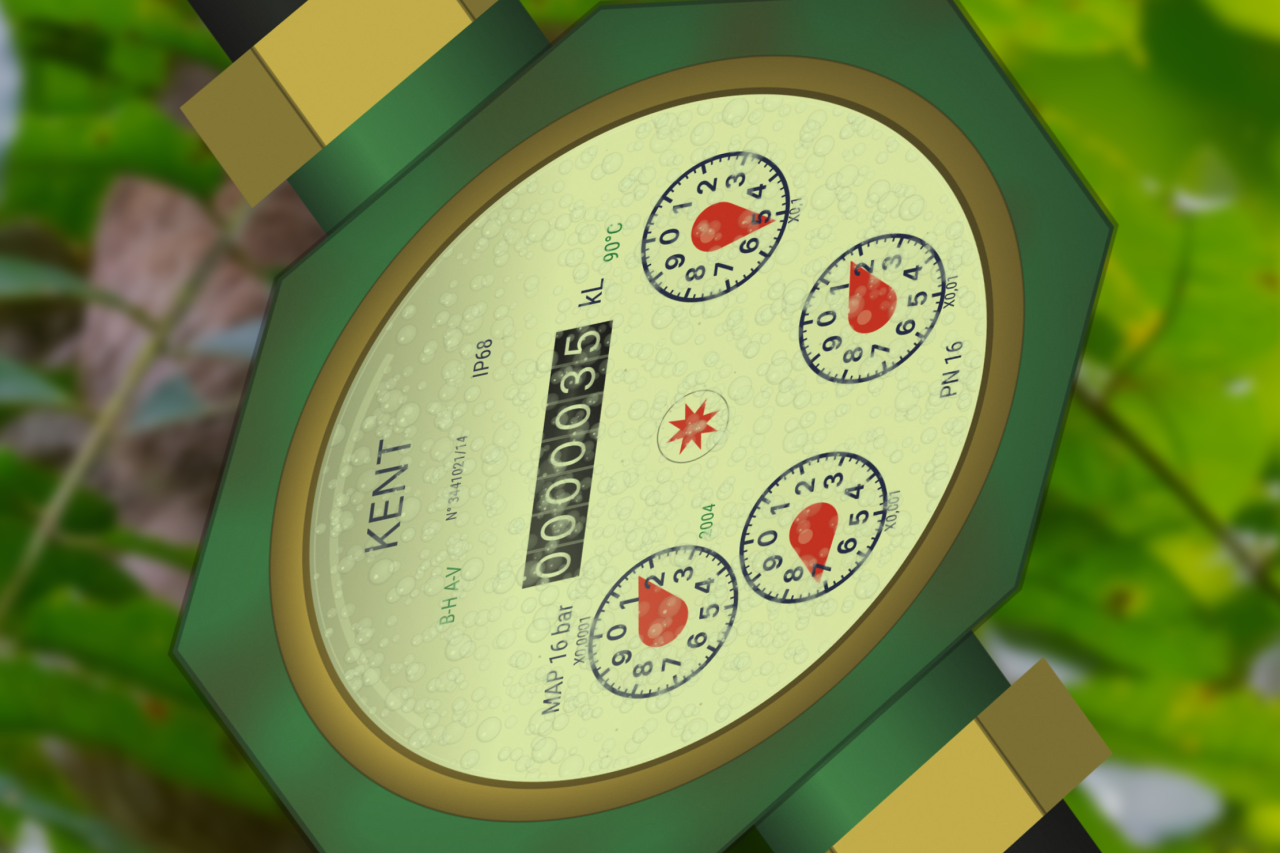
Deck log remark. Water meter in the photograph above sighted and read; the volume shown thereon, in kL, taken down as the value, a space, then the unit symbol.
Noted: 35.5171 kL
